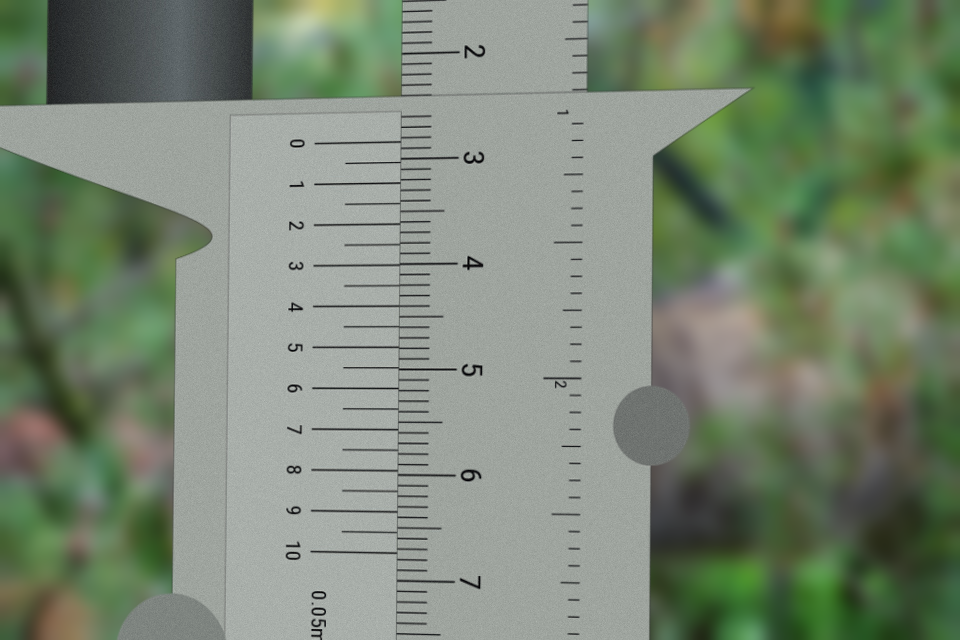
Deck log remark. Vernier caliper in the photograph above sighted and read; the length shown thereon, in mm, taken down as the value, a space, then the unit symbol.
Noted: 28.4 mm
